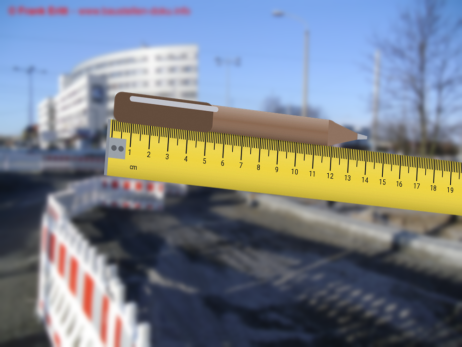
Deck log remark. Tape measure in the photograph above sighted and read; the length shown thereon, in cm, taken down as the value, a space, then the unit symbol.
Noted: 14 cm
